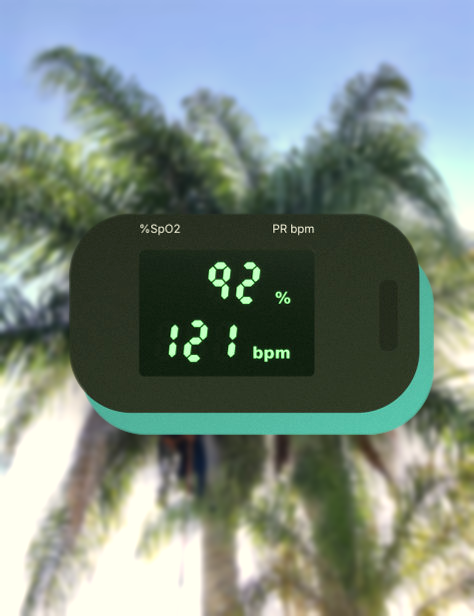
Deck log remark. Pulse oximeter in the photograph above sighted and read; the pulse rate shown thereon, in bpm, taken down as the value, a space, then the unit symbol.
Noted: 121 bpm
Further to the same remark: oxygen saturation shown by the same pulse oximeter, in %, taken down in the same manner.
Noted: 92 %
